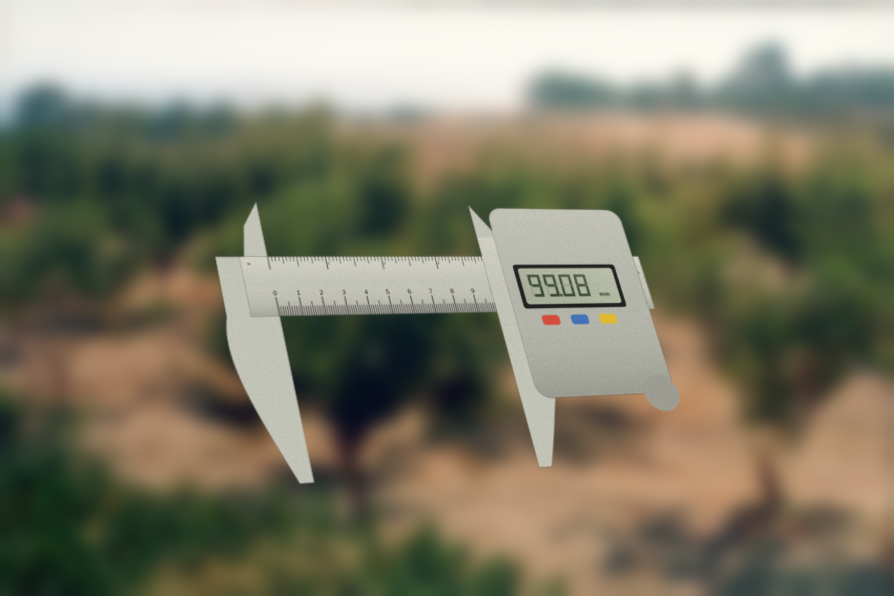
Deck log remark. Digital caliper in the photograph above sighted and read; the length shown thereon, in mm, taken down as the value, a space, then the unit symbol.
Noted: 99.08 mm
